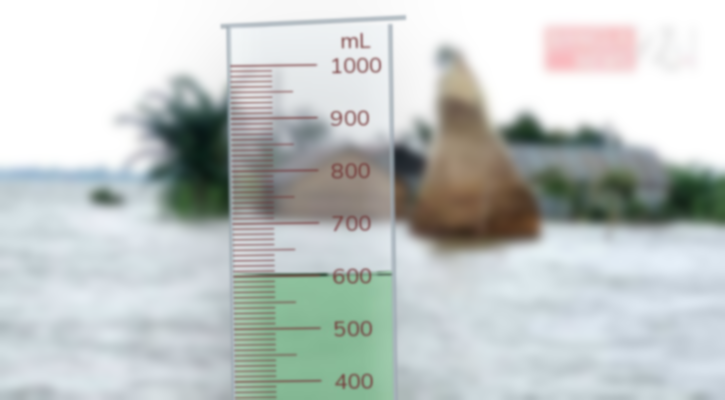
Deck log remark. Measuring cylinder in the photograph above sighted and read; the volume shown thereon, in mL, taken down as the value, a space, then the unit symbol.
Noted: 600 mL
